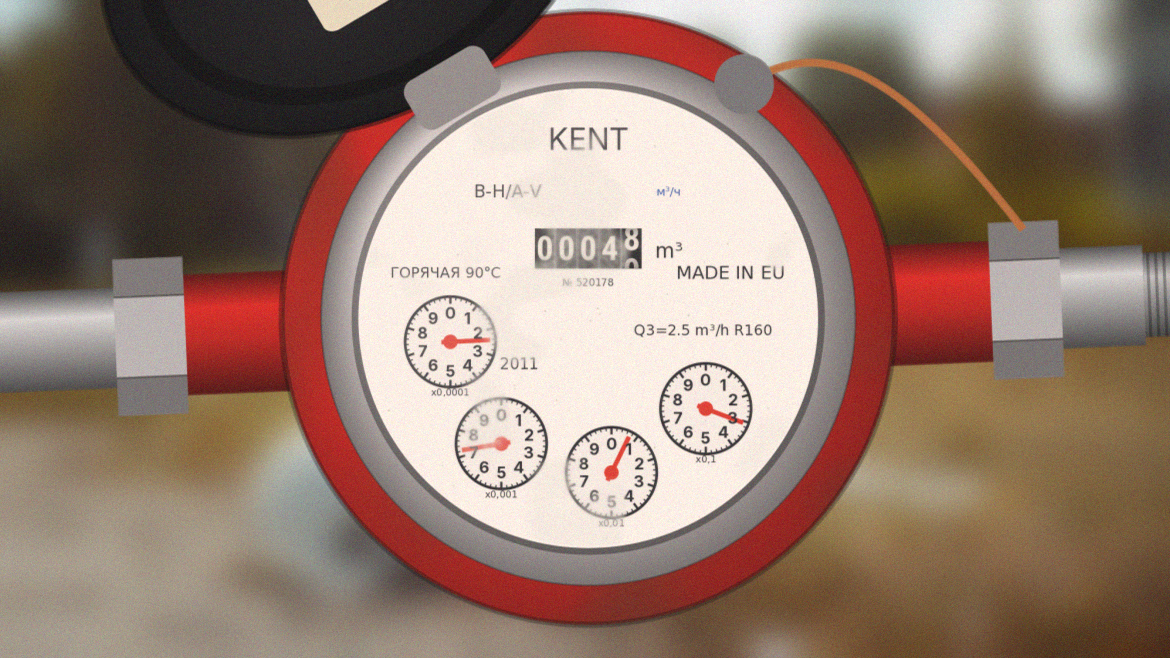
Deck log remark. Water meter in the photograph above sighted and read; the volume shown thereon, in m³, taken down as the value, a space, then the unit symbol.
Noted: 48.3072 m³
